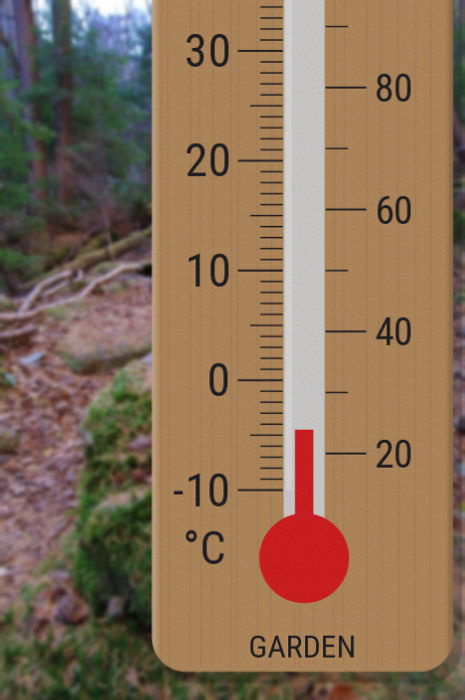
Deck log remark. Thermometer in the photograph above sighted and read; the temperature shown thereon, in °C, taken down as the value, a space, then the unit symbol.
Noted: -4.5 °C
